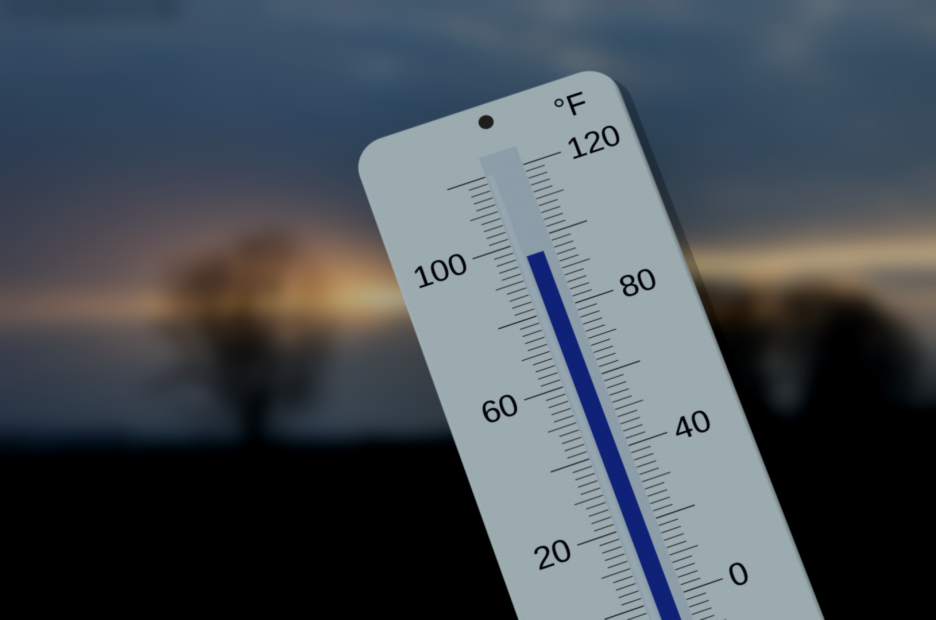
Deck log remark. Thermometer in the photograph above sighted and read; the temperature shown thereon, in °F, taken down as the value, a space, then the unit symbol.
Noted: 96 °F
